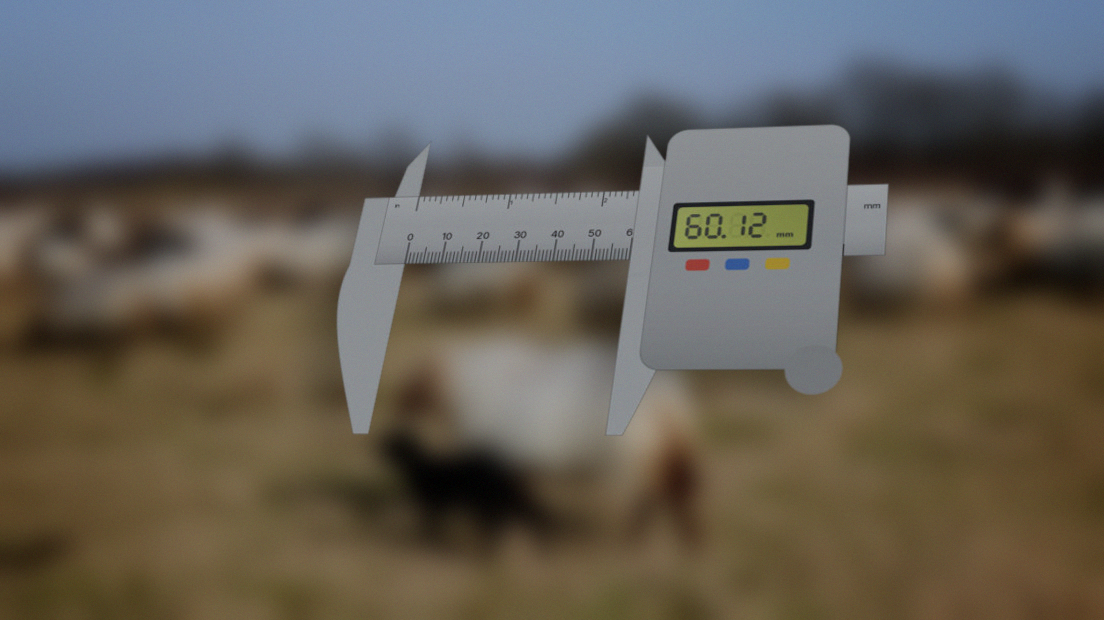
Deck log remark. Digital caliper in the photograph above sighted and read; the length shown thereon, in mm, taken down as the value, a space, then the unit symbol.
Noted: 60.12 mm
